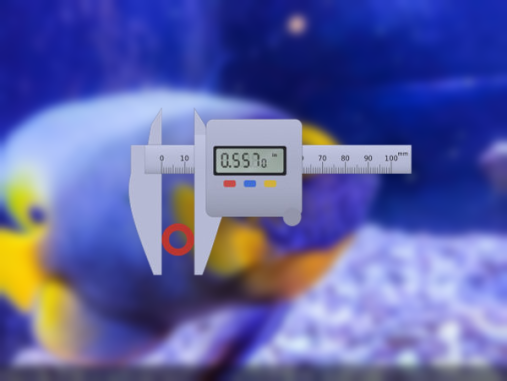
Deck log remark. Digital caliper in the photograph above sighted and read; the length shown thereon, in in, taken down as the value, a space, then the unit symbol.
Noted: 0.5570 in
